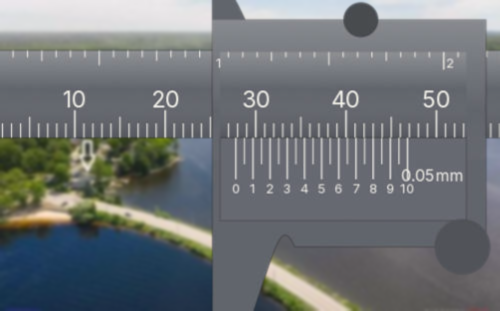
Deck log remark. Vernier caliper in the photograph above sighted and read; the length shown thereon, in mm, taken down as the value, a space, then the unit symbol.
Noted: 27.8 mm
